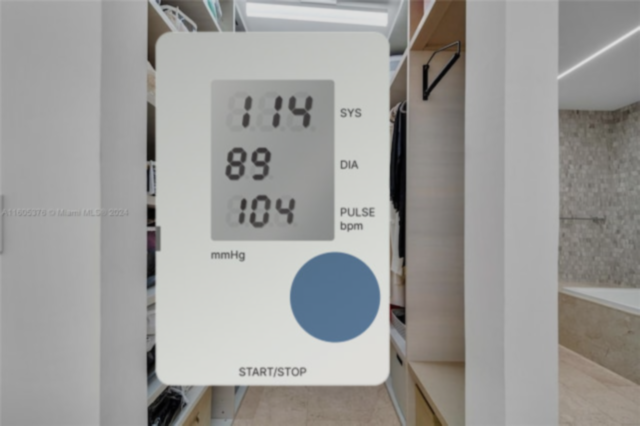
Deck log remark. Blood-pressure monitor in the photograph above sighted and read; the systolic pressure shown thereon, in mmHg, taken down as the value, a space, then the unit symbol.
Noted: 114 mmHg
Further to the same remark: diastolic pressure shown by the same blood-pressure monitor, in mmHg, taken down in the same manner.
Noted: 89 mmHg
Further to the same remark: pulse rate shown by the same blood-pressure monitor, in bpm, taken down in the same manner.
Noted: 104 bpm
